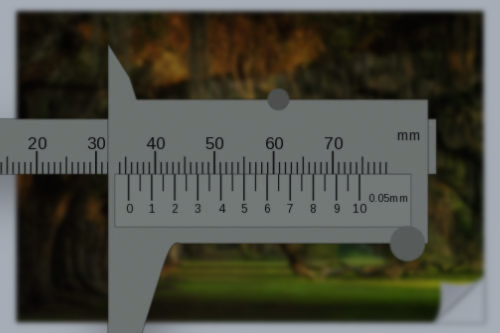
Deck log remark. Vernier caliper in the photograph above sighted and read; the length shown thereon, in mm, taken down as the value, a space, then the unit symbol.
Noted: 35.5 mm
